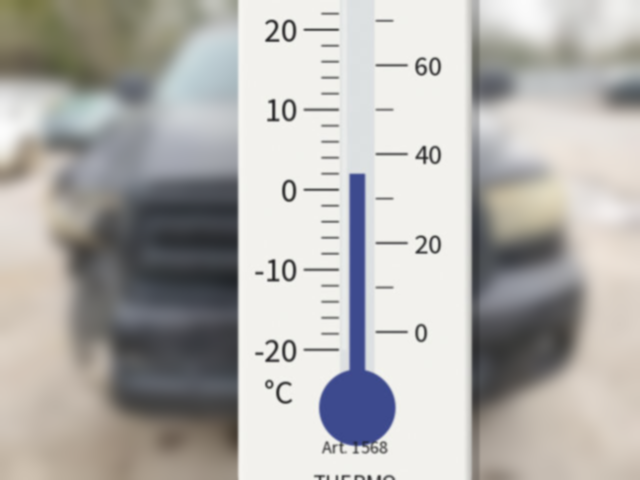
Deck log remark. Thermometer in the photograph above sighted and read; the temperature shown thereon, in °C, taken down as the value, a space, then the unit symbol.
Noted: 2 °C
